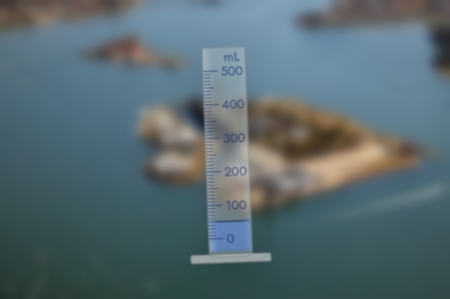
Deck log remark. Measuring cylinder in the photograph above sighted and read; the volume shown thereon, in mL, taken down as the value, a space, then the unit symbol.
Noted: 50 mL
